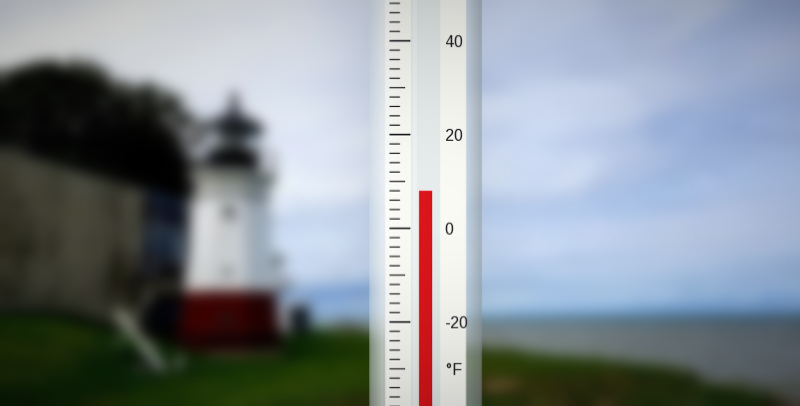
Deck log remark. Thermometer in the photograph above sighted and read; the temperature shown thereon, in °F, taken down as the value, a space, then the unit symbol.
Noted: 8 °F
